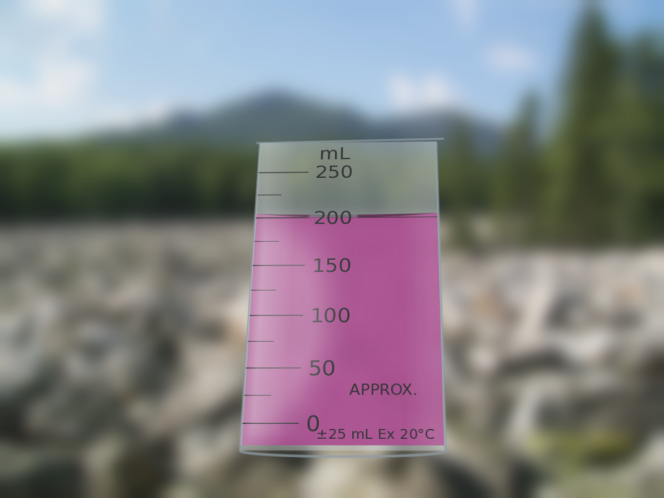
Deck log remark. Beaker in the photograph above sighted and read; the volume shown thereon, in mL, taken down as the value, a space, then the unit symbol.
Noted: 200 mL
